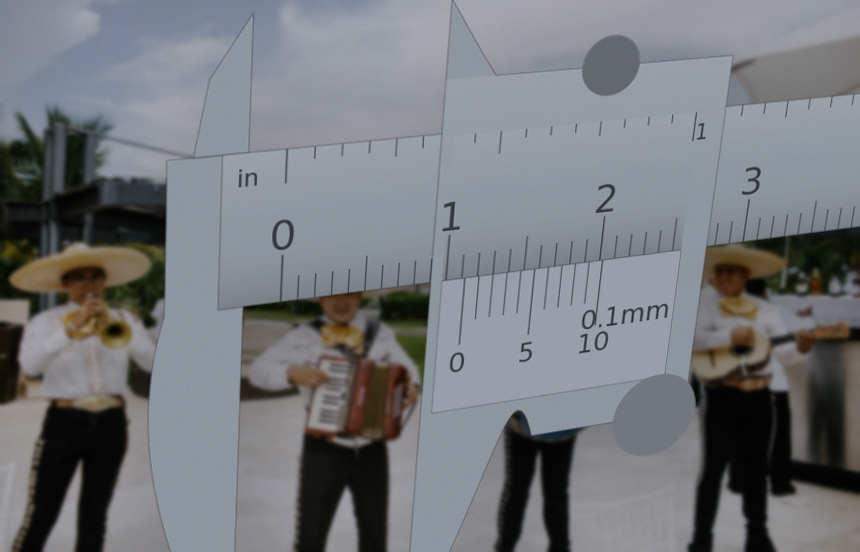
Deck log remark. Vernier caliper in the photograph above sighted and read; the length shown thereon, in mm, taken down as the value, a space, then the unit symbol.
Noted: 11.2 mm
